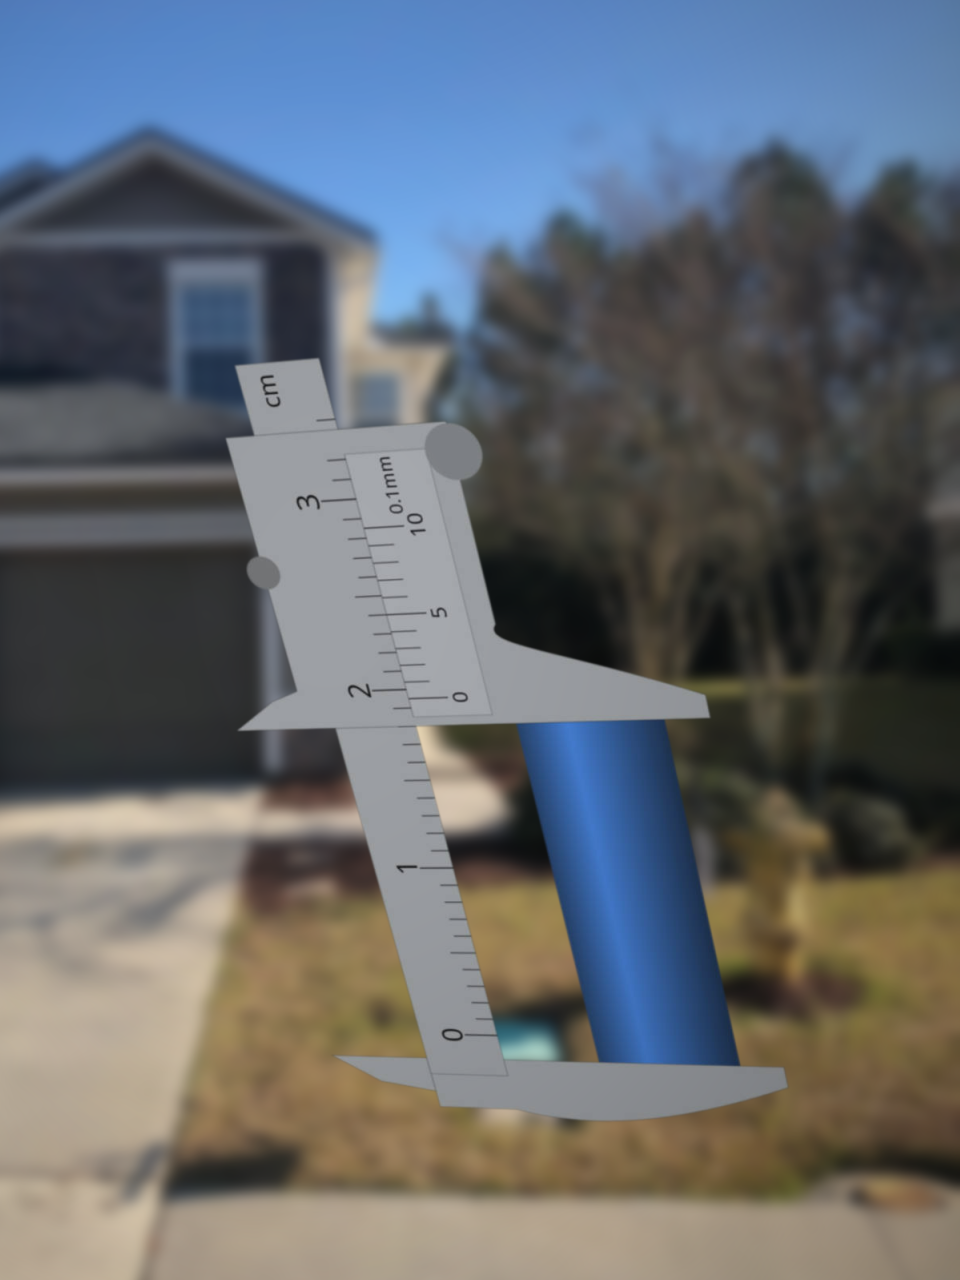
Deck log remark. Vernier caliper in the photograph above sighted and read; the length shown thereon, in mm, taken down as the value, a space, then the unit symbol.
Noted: 19.5 mm
